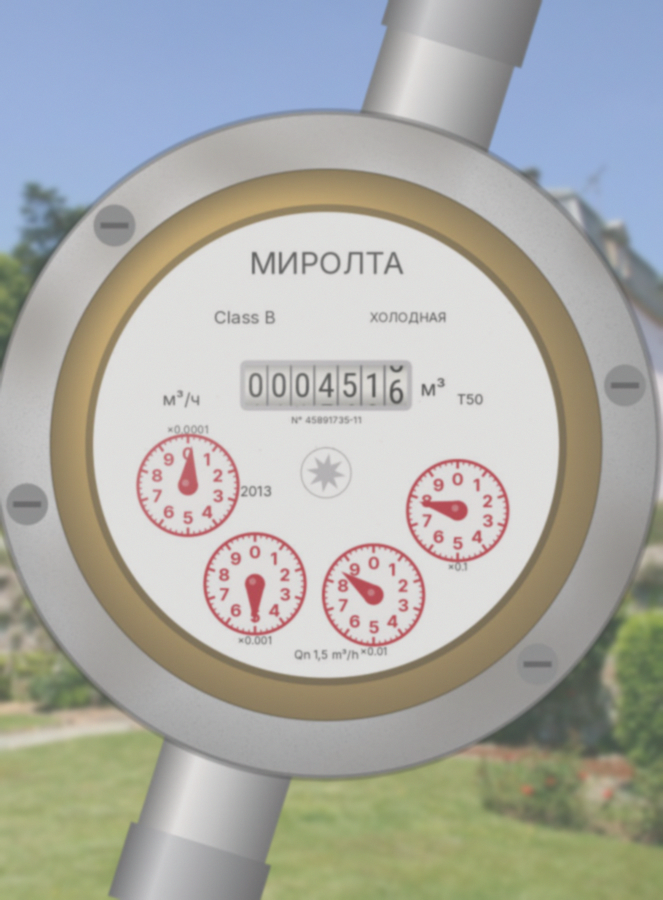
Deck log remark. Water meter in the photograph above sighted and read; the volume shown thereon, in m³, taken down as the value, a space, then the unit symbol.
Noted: 4515.7850 m³
